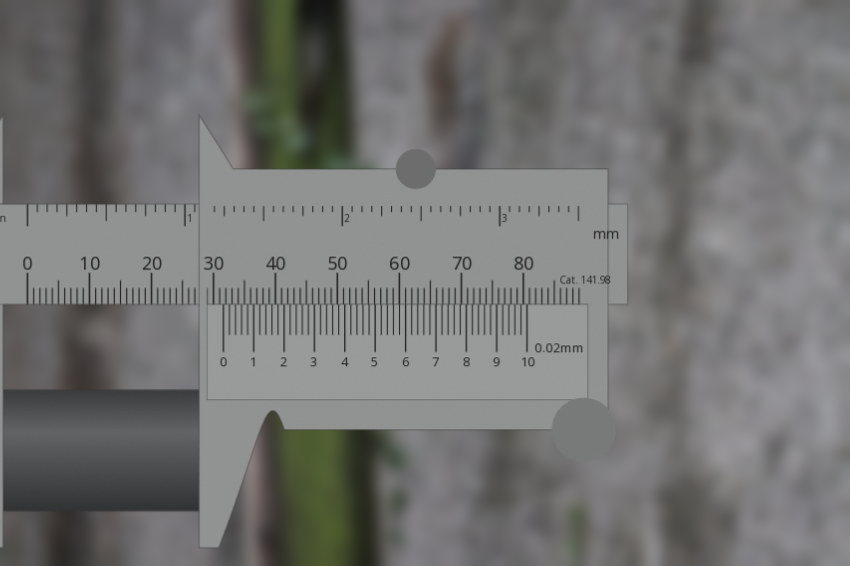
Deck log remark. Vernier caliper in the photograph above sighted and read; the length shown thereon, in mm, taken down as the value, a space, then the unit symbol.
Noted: 31.6 mm
